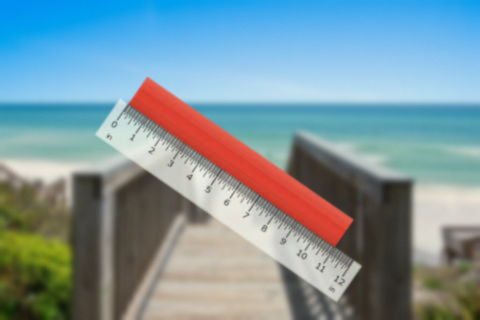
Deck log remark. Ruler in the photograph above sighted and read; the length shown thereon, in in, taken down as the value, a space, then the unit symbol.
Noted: 11 in
